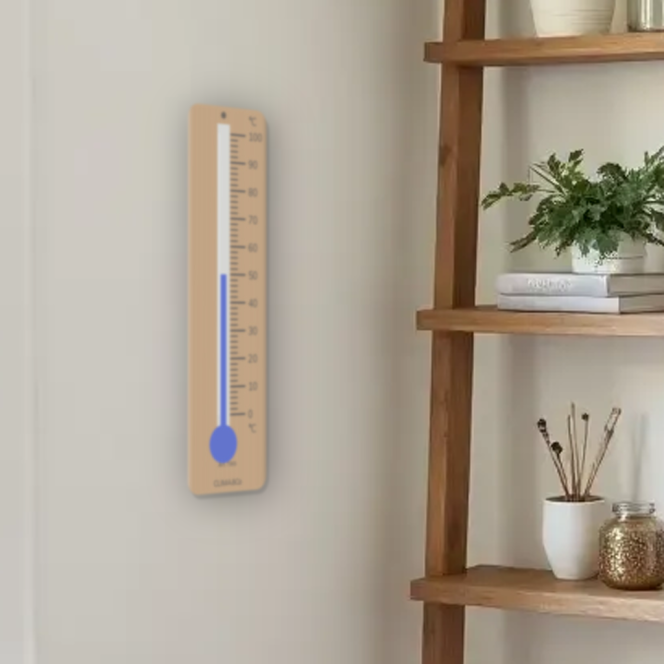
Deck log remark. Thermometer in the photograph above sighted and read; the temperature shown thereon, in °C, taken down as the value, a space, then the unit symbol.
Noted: 50 °C
